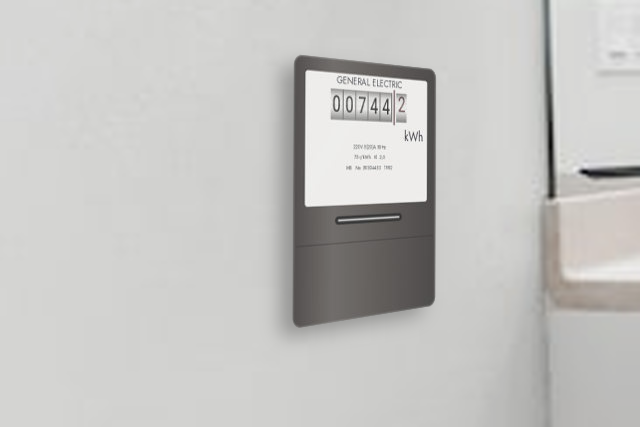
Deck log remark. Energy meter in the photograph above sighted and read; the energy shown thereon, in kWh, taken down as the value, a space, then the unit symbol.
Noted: 744.2 kWh
